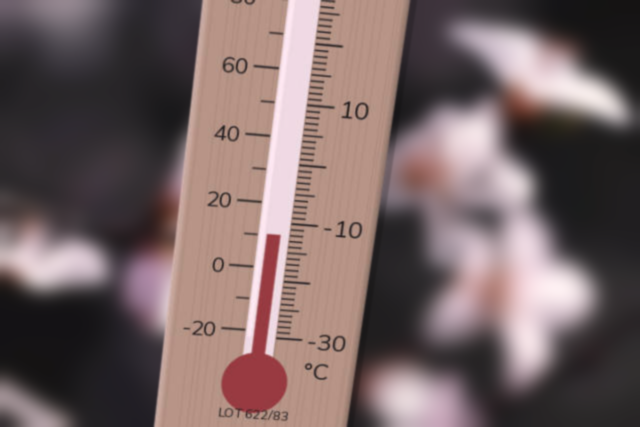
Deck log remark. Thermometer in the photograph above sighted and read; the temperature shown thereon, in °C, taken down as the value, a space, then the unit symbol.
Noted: -12 °C
